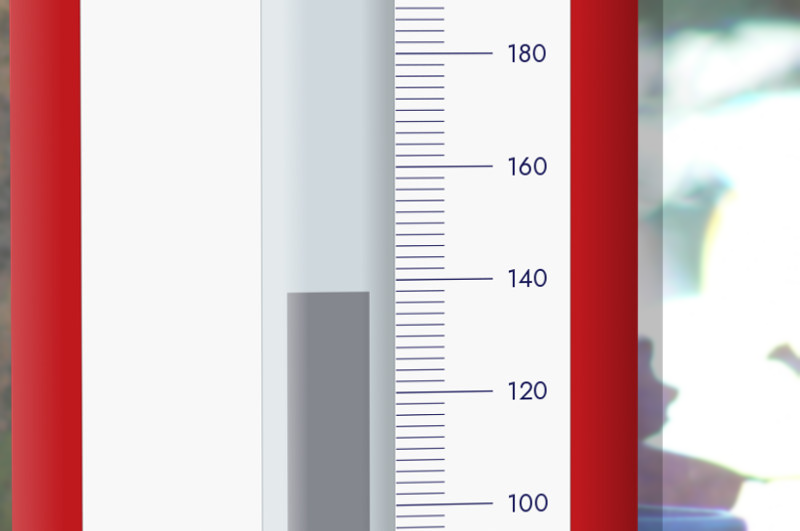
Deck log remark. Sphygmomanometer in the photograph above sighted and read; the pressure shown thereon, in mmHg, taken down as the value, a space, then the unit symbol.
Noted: 138 mmHg
